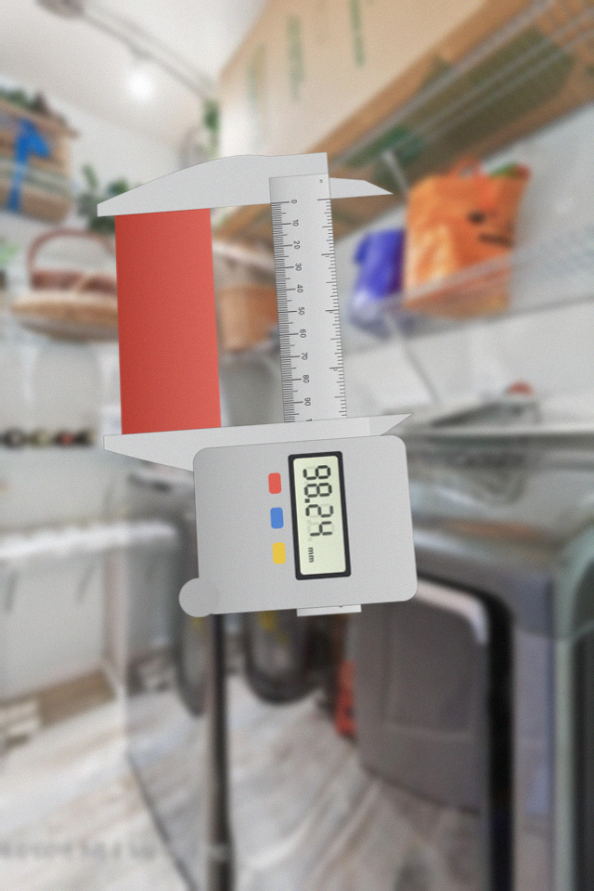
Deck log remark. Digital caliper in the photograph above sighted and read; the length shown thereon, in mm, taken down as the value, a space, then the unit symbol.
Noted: 98.24 mm
